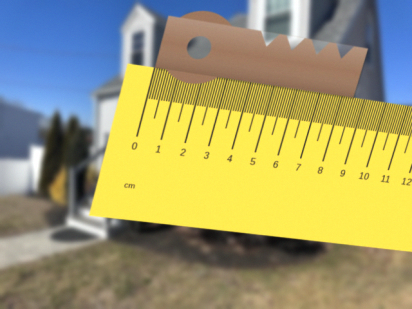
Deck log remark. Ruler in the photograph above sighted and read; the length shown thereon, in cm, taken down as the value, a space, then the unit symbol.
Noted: 8.5 cm
